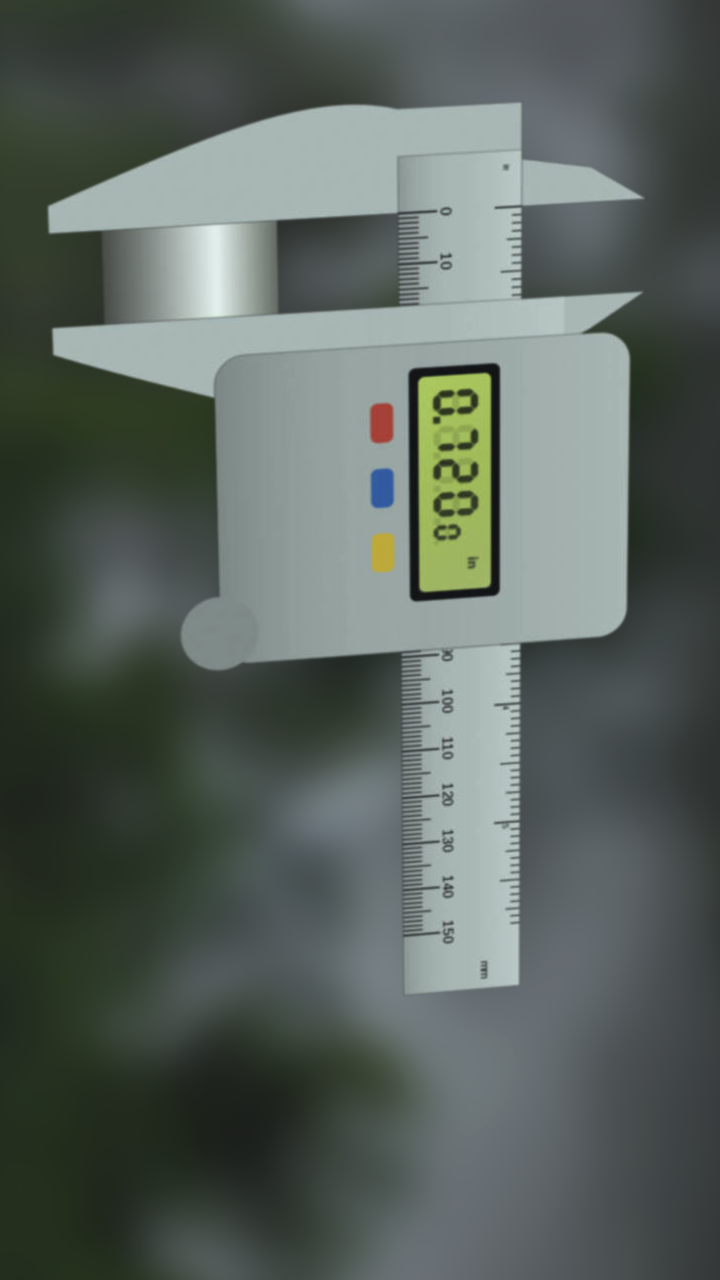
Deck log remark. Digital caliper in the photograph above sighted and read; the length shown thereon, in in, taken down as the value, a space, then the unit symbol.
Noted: 0.7200 in
